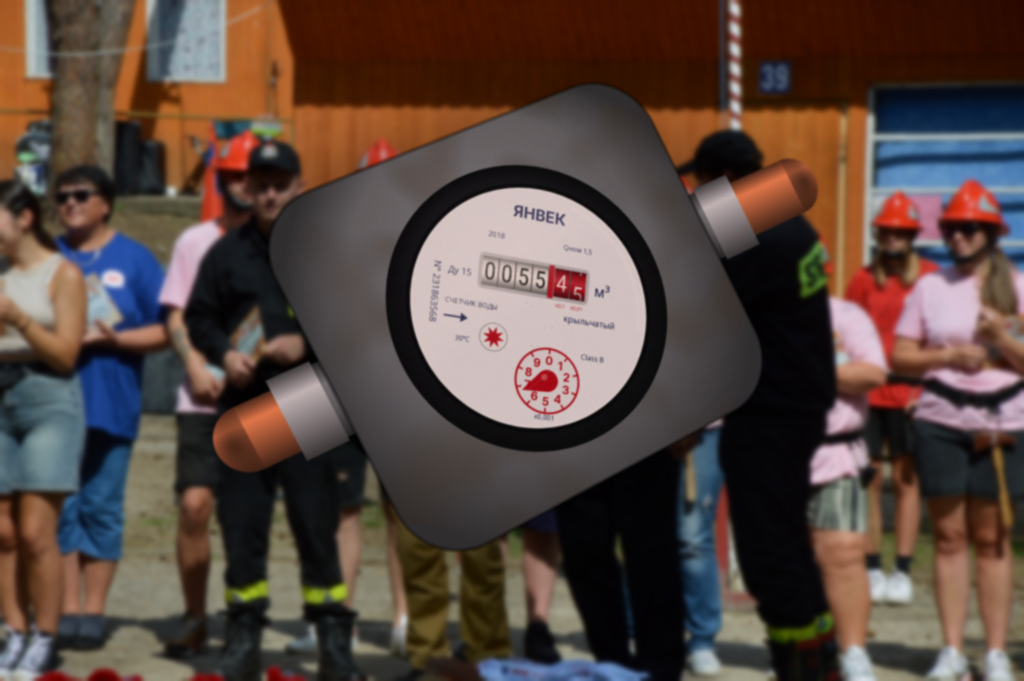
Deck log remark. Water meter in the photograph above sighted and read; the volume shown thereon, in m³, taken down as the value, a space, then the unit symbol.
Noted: 55.446 m³
